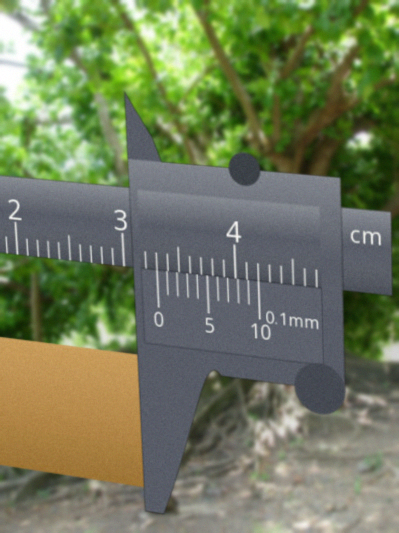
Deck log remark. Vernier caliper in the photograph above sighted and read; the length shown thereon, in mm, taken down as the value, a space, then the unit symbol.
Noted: 33.0 mm
